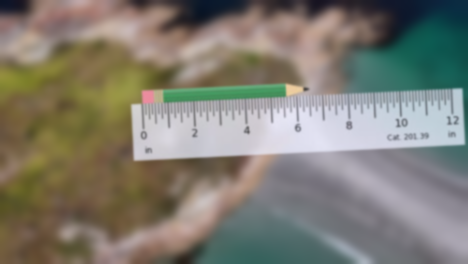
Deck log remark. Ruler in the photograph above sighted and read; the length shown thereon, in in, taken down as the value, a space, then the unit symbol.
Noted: 6.5 in
